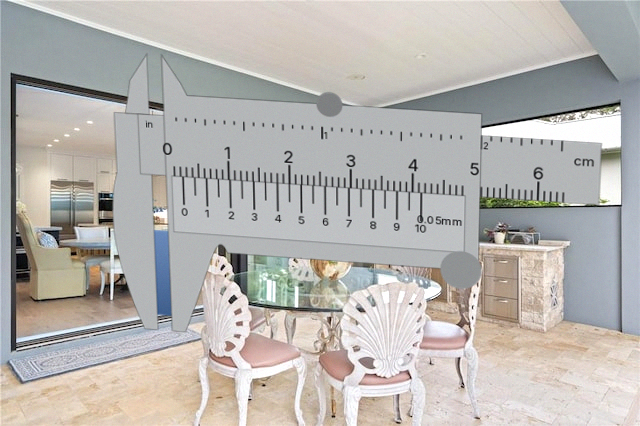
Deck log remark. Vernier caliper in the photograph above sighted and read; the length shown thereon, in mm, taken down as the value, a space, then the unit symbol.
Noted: 2.4 mm
